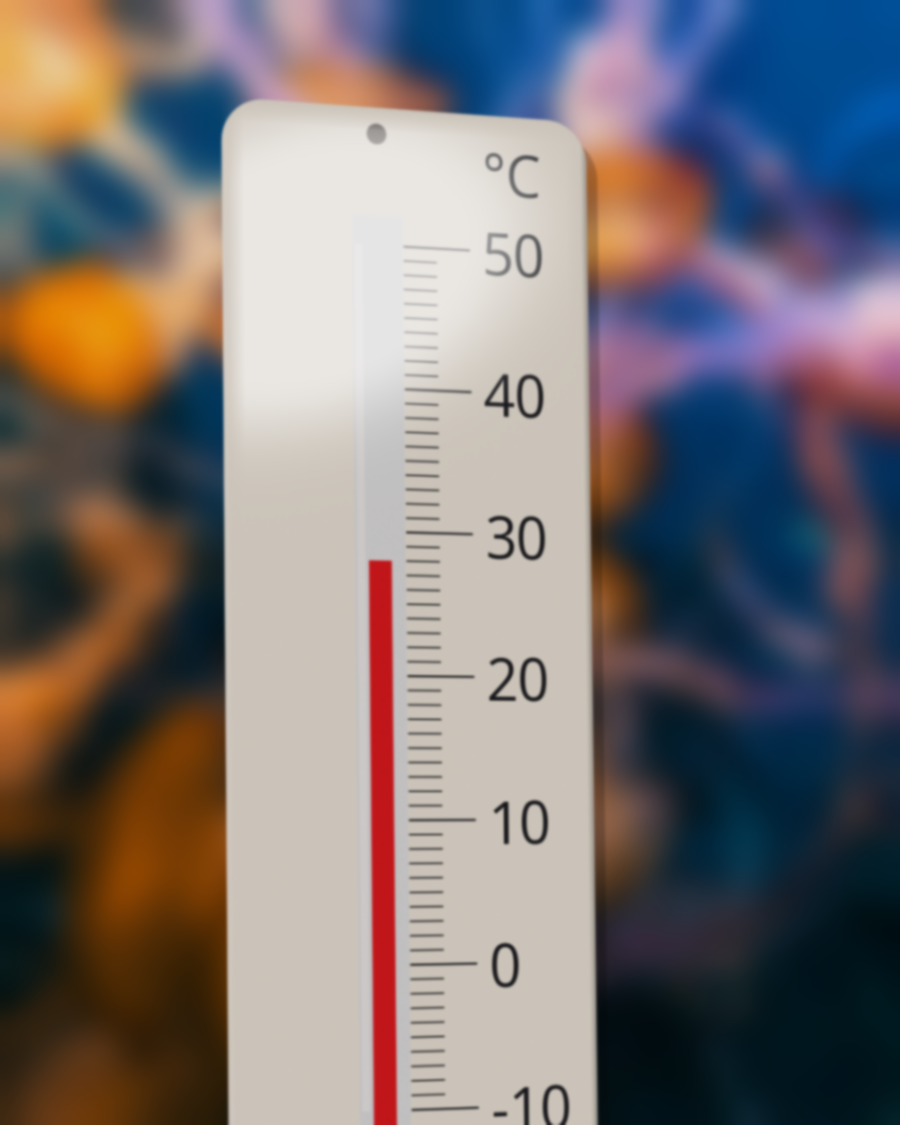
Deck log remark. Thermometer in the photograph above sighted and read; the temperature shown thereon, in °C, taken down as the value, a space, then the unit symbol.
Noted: 28 °C
